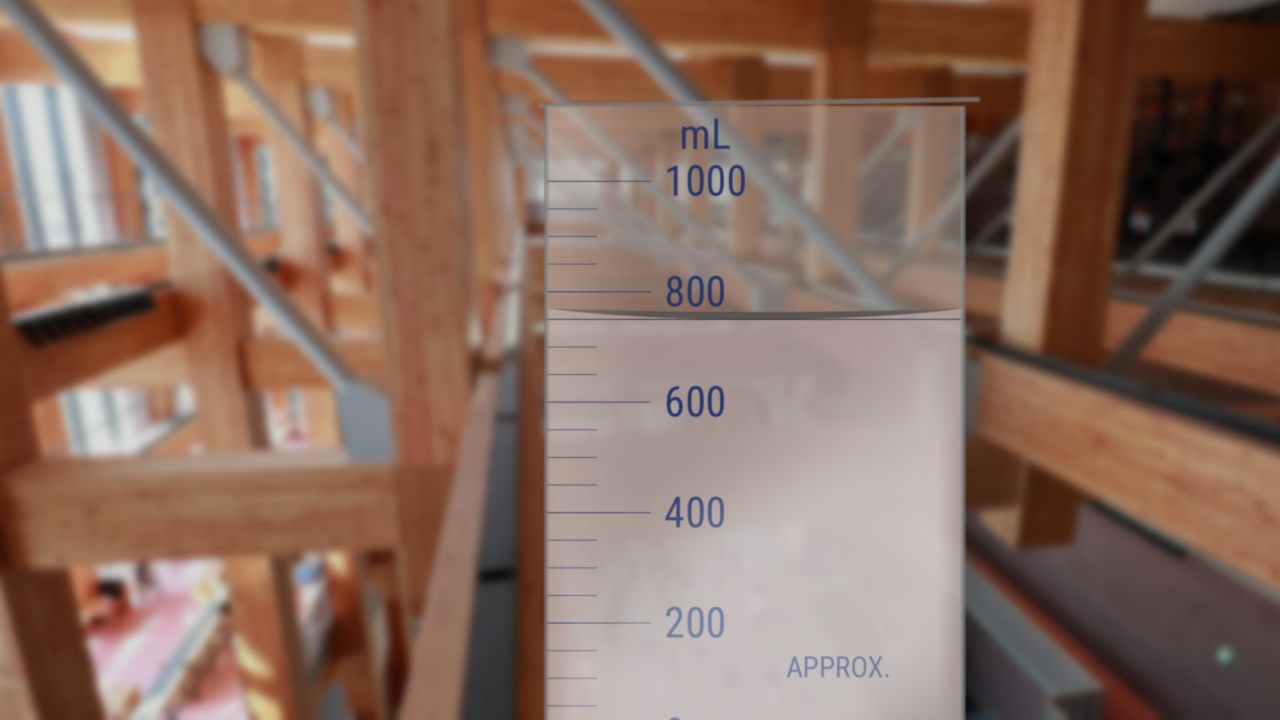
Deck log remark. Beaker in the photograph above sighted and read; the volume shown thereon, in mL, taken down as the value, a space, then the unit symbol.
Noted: 750 mL
